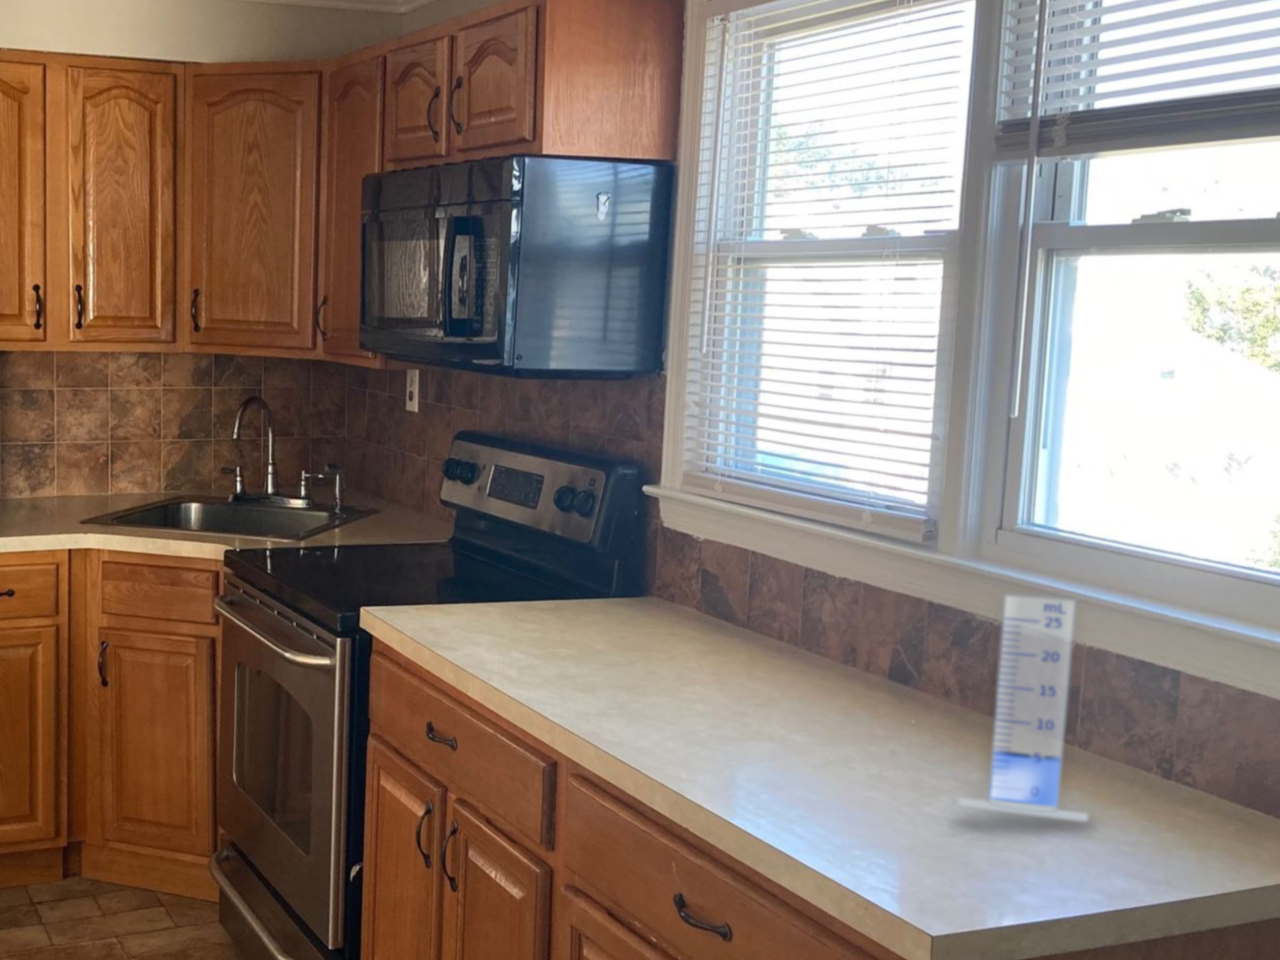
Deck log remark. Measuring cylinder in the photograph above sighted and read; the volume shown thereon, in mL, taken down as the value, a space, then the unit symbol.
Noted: 5 mL
